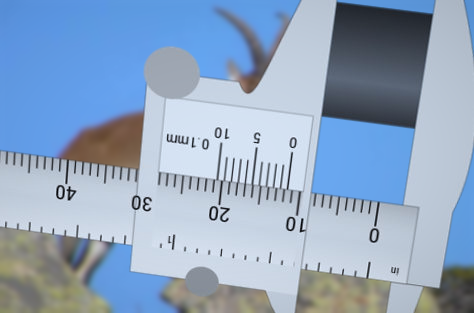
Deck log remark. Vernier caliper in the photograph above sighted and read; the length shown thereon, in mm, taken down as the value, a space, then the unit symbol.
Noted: 11.6 mm
